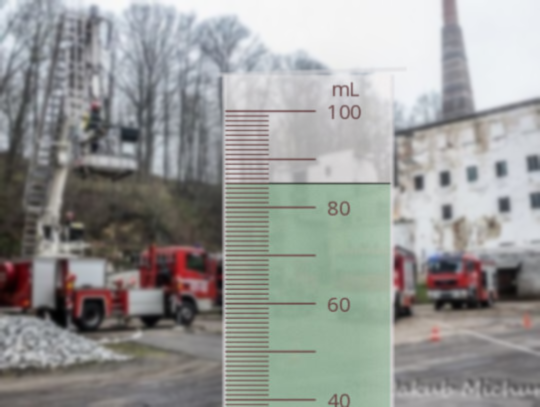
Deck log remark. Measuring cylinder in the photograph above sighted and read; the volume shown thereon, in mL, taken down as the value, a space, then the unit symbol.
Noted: 85 mL
